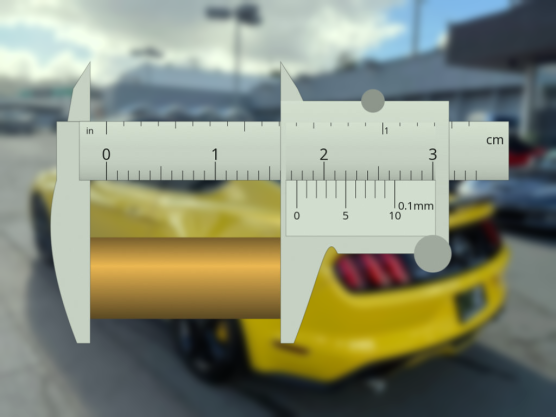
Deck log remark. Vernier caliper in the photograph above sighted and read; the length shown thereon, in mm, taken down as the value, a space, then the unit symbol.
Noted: 17.5 mm
